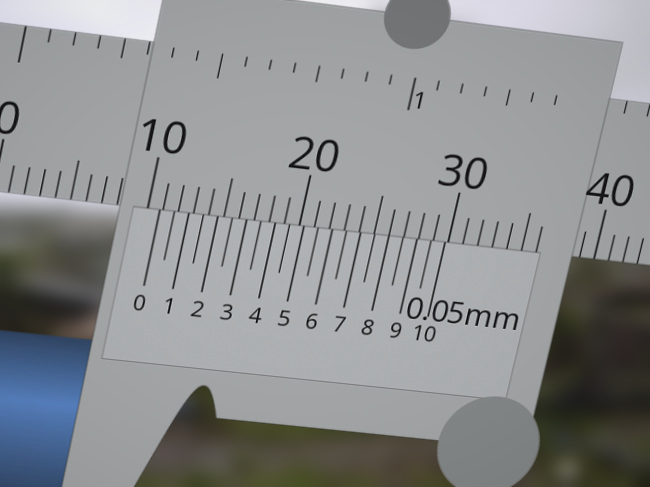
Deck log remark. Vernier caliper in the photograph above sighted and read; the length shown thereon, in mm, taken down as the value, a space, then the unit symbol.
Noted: 10.8 mm
